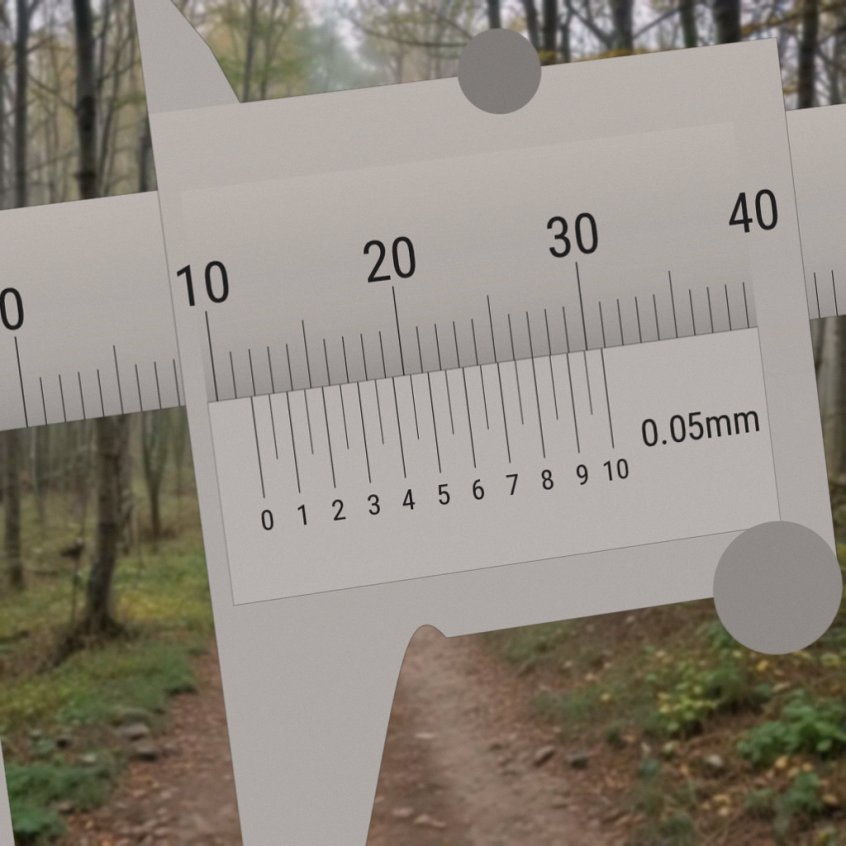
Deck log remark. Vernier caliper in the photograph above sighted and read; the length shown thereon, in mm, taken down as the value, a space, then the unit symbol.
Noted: 11.8 mm
